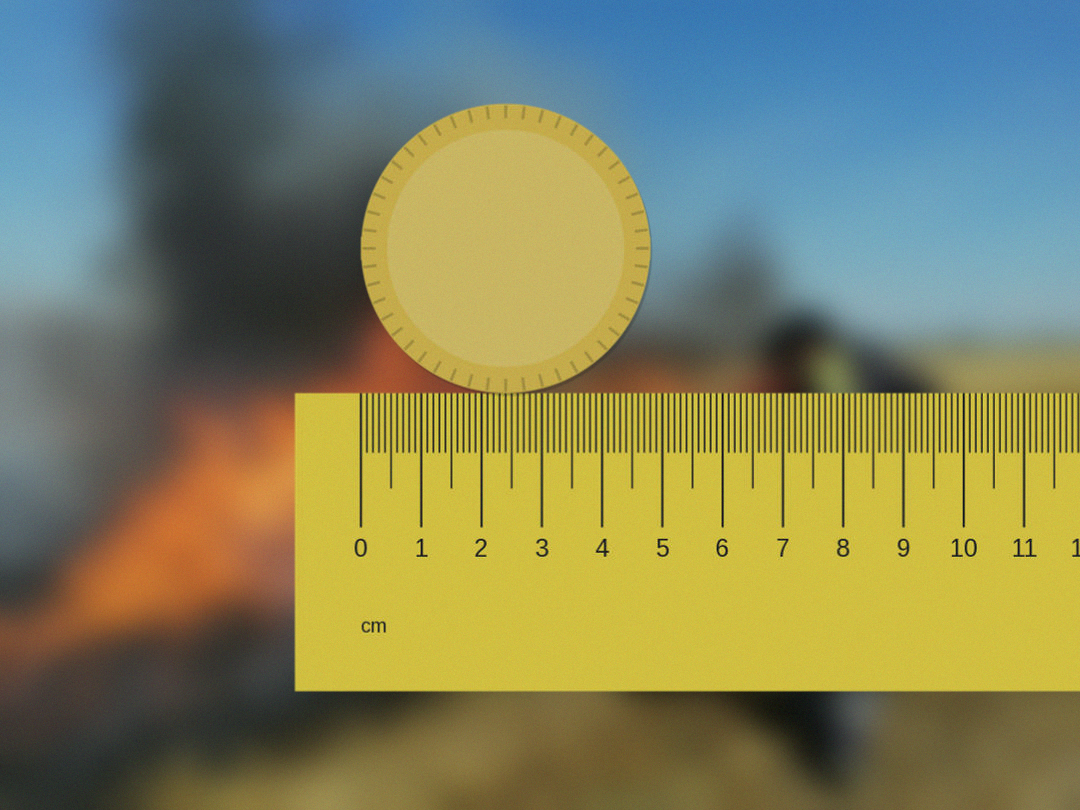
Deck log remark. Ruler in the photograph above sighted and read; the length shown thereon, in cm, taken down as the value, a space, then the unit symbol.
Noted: 4.8 cm
